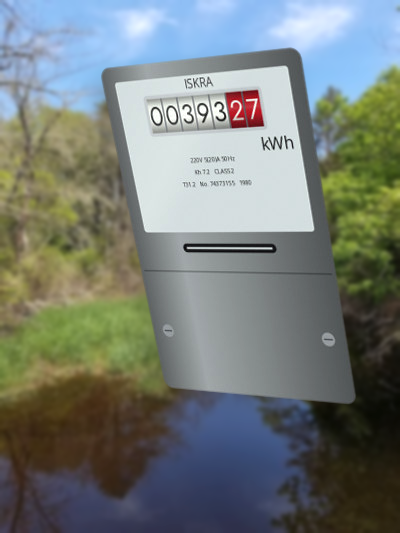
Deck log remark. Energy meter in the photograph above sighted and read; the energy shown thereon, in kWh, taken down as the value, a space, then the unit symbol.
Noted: 393.27 kWh
